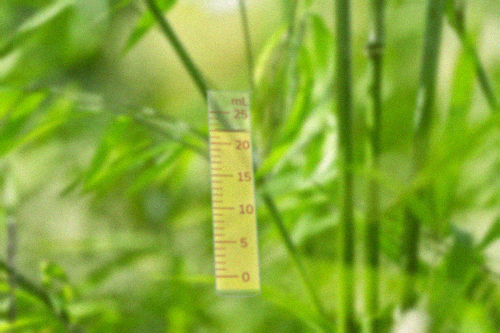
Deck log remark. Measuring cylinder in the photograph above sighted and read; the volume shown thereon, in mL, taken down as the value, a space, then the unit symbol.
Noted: 22 mL
